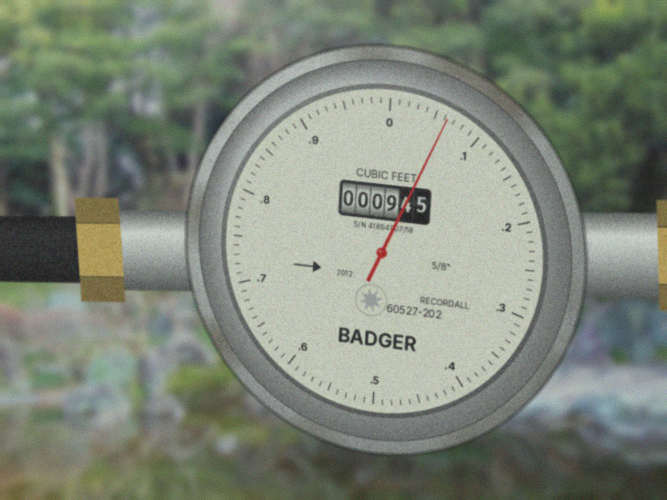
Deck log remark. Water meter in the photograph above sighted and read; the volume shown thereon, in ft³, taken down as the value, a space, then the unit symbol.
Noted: 945.06 ft³
